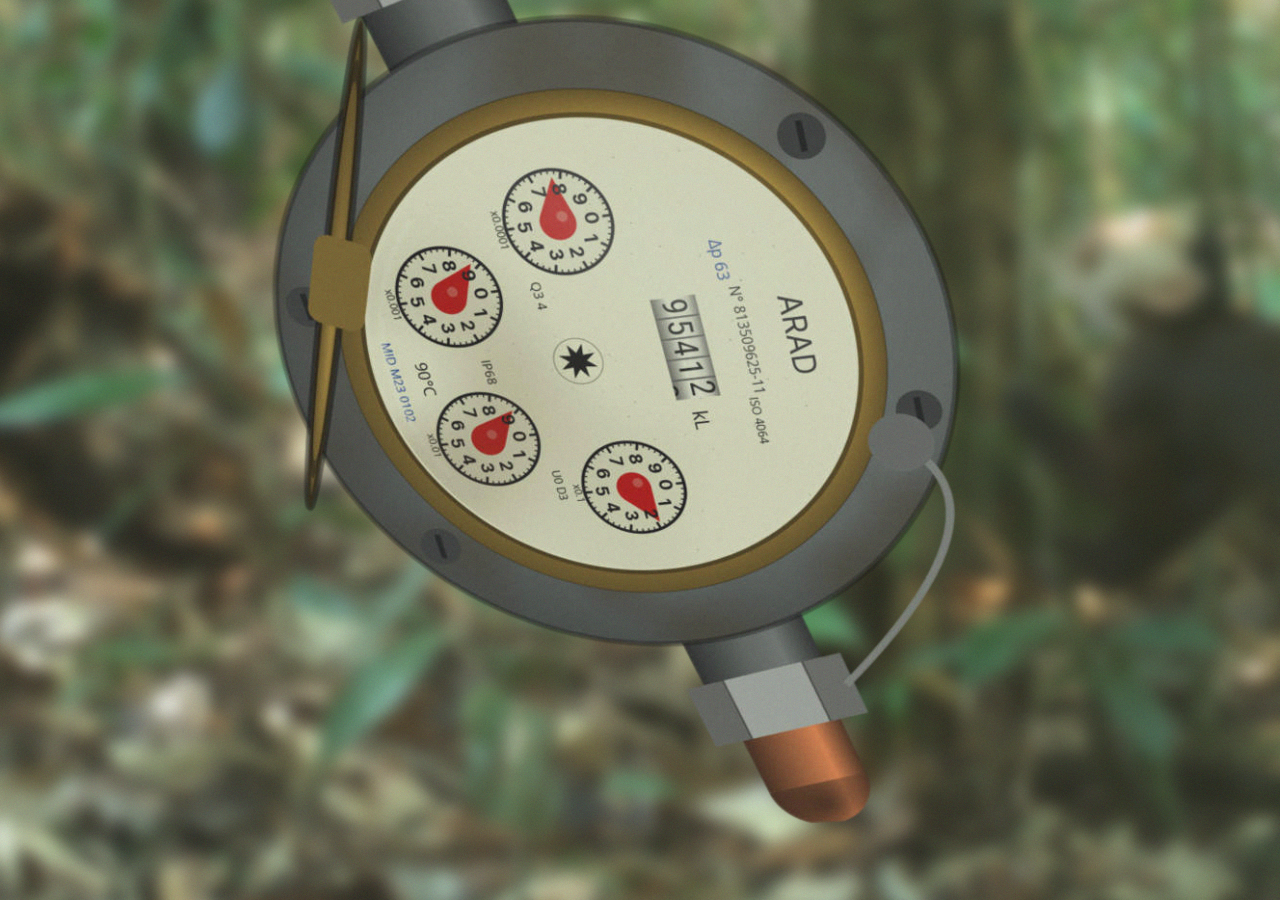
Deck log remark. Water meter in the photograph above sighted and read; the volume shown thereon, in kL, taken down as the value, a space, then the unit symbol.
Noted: 95412.1887 kL
